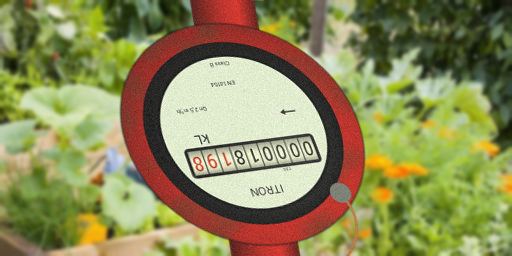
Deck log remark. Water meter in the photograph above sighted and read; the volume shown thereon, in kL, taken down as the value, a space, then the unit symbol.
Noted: 18.198 kL
